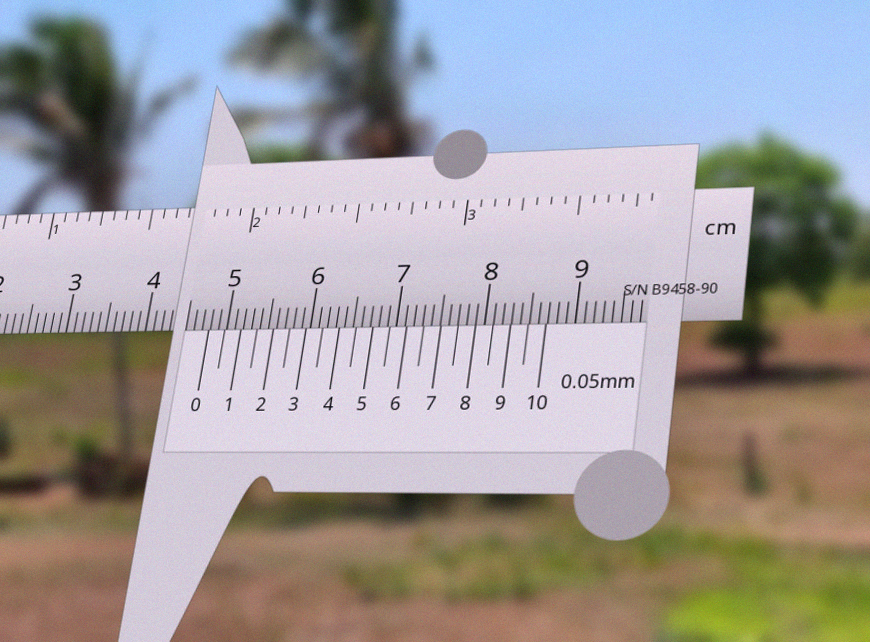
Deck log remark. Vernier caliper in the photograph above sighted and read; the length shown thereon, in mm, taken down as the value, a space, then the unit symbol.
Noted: 47.8 mm
